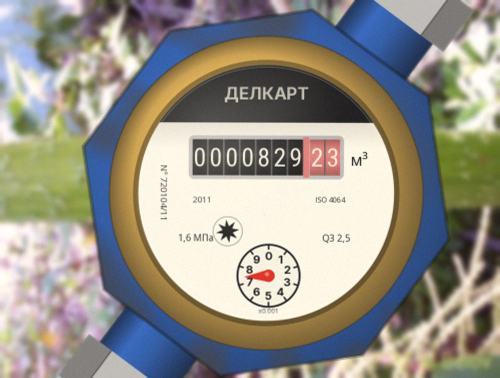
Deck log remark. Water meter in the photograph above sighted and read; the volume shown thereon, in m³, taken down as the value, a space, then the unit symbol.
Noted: 829.237 m³
